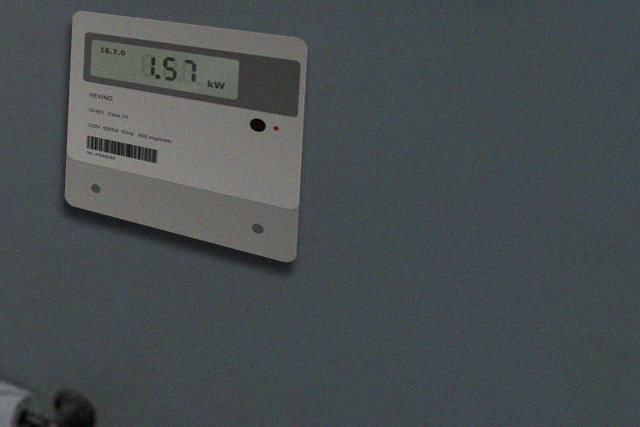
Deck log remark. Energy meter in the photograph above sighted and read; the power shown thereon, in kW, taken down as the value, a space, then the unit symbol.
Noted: 1.57 kW
